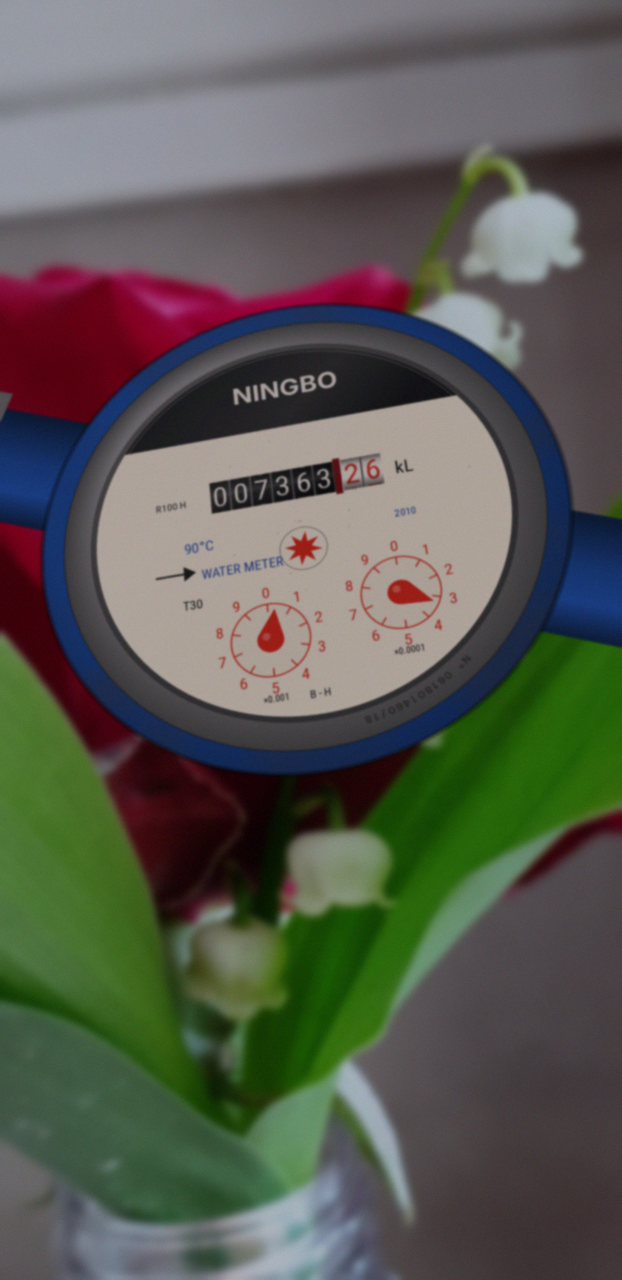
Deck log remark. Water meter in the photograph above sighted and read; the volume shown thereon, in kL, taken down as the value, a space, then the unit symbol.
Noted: 7363.2603 kL
